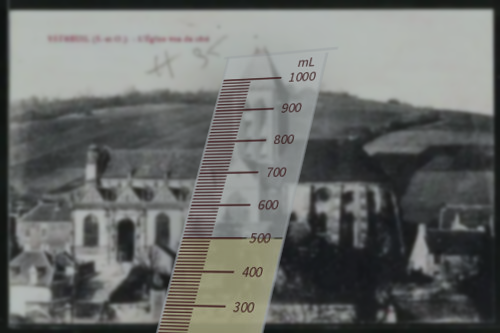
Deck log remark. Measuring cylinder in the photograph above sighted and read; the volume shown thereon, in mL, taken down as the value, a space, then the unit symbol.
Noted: 500 mL
